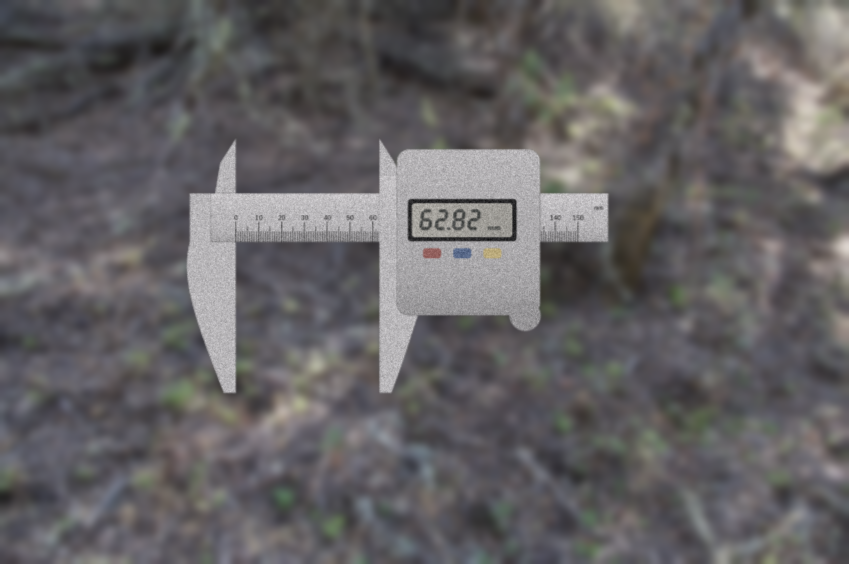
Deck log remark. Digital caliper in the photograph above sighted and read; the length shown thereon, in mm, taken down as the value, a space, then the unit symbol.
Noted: 62.82 mm
